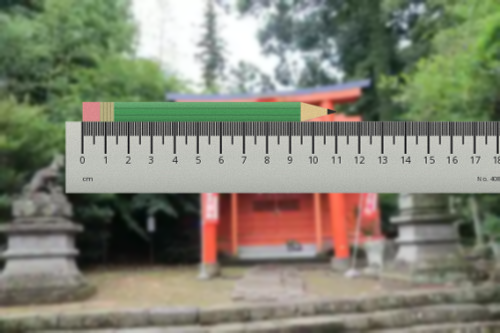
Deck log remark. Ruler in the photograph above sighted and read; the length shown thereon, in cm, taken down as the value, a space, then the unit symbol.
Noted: 11 cm
